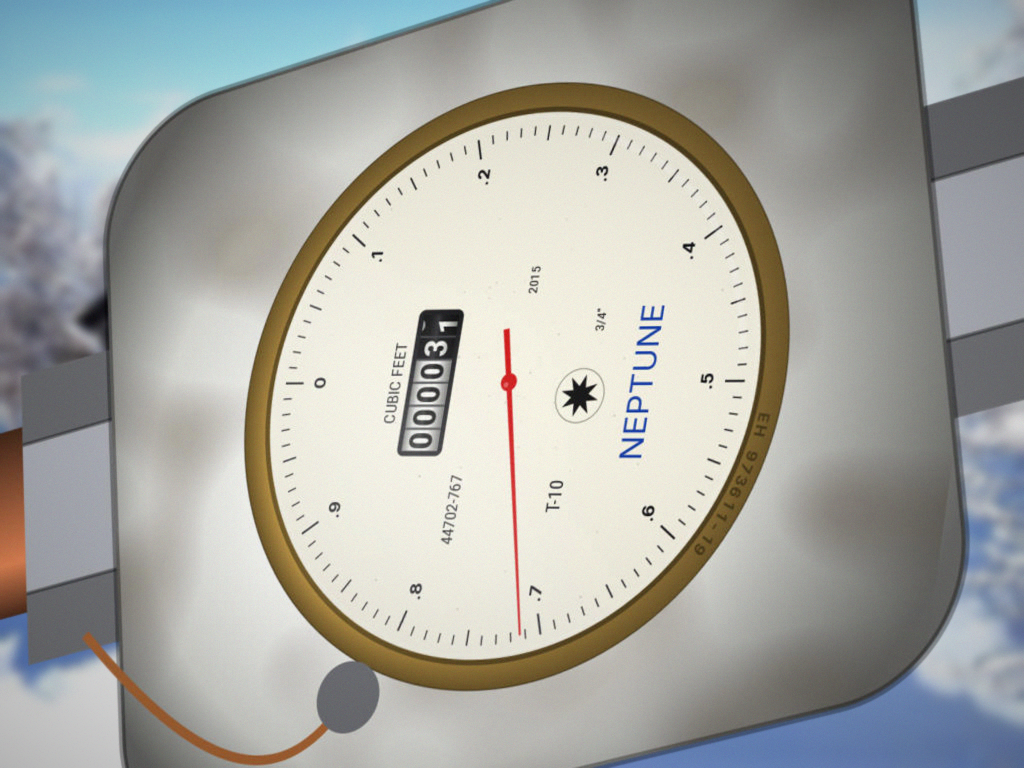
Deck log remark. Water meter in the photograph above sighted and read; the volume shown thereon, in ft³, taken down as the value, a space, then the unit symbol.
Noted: 30.71 ft³
